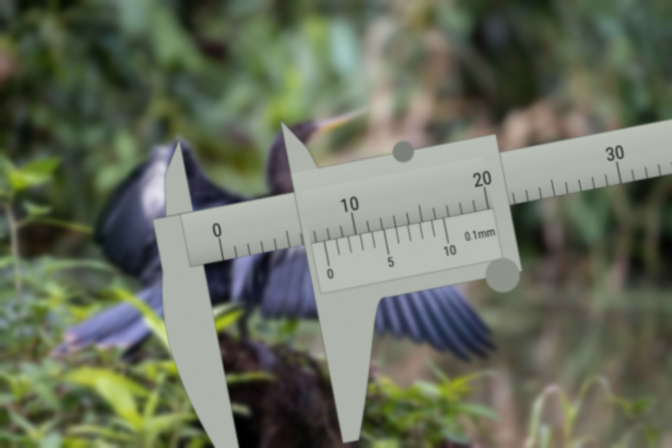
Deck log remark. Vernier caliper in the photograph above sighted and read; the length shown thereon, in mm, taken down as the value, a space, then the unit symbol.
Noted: 7.6 mm
